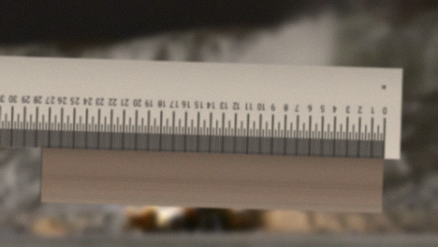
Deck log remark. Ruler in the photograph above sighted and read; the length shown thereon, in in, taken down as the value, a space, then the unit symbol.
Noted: 27.5 in
